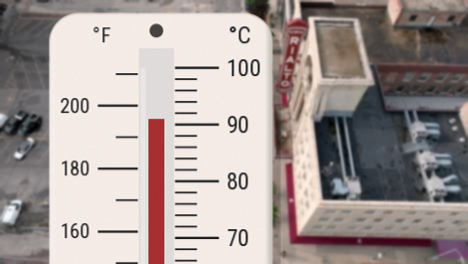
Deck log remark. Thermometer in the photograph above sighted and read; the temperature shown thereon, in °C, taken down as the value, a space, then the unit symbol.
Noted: 91 °C
